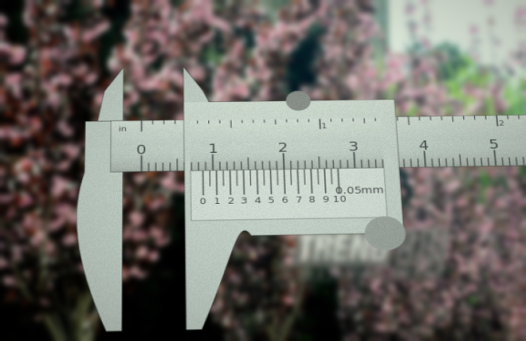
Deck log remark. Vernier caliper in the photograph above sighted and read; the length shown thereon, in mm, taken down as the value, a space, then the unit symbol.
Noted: 8.6 mm
